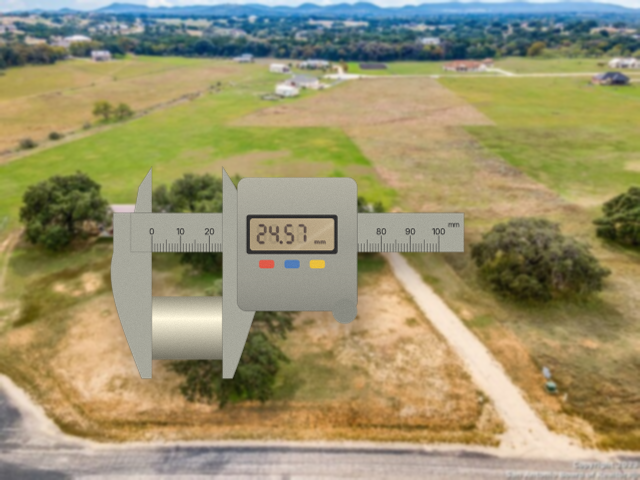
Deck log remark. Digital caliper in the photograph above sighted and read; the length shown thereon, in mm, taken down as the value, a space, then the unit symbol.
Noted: 24.57 mm
